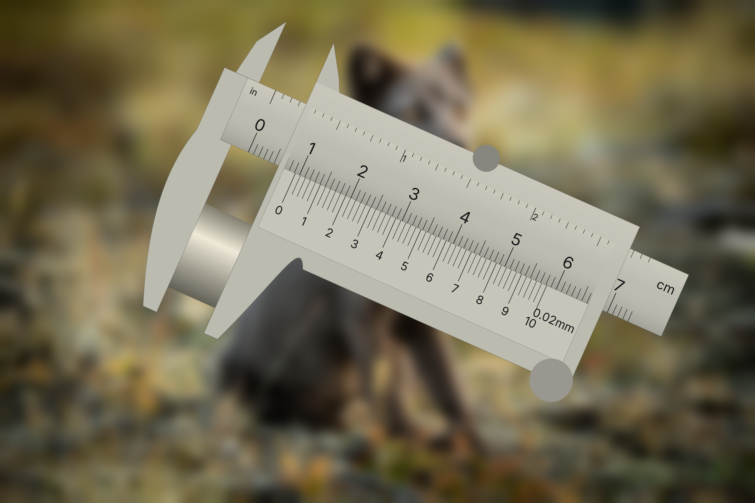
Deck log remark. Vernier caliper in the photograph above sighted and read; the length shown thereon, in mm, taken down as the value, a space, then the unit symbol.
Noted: 9.2 mm
